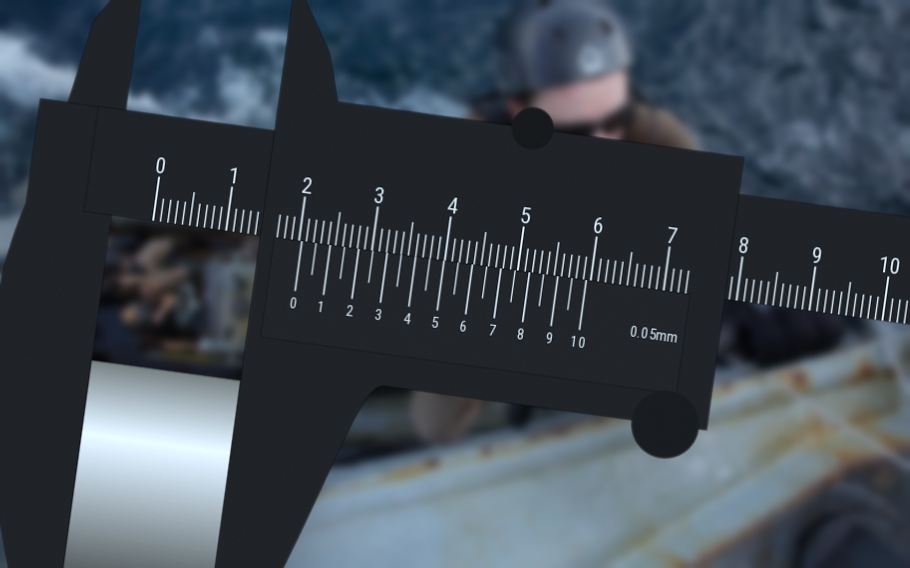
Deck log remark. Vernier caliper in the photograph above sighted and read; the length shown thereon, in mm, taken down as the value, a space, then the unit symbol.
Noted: 20.4 mm
